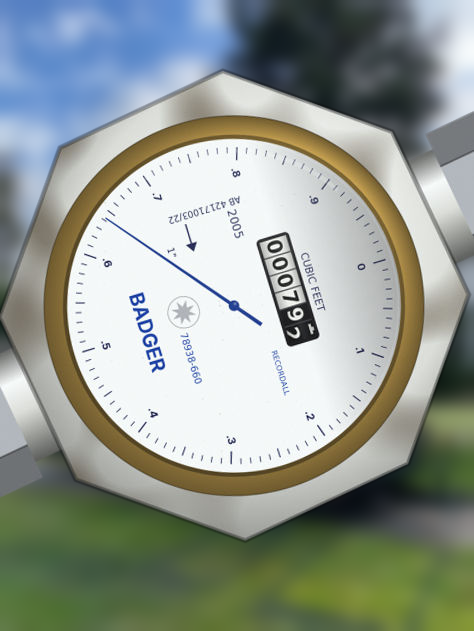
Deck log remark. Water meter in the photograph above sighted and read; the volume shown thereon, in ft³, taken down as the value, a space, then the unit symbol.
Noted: 791.64 ft³
